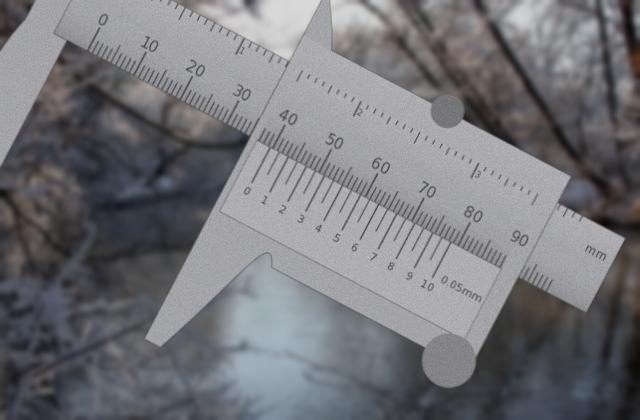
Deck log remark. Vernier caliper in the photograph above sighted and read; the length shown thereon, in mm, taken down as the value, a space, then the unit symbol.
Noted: 39.5 mm
